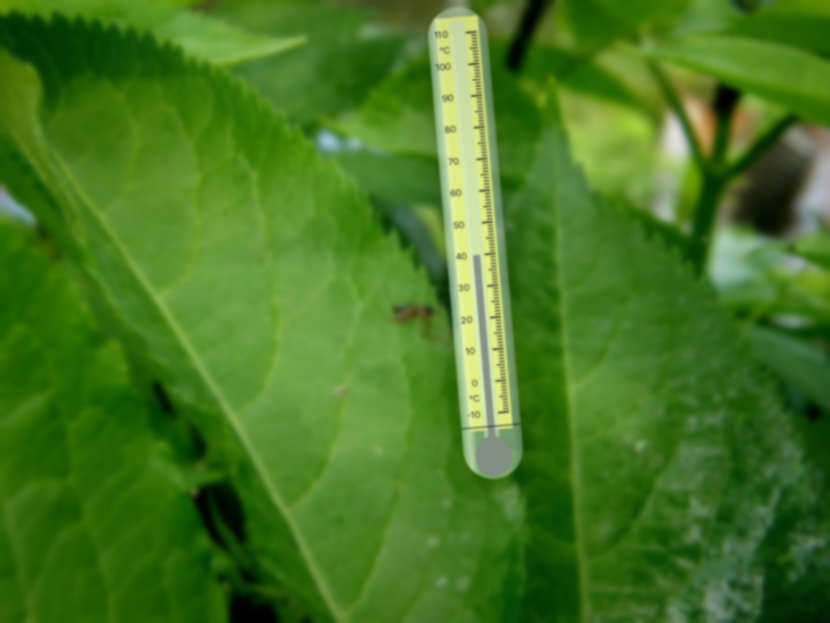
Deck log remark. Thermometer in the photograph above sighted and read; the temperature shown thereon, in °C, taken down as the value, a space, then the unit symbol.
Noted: 40 °C
